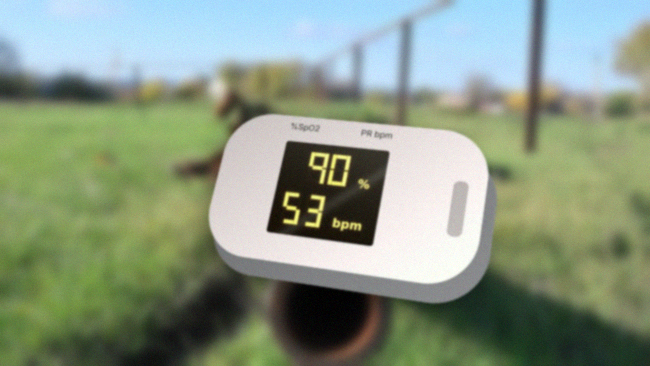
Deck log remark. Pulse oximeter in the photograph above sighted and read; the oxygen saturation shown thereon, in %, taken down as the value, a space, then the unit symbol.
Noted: 90 %
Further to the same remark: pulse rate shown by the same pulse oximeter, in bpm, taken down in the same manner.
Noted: 53 bpm
